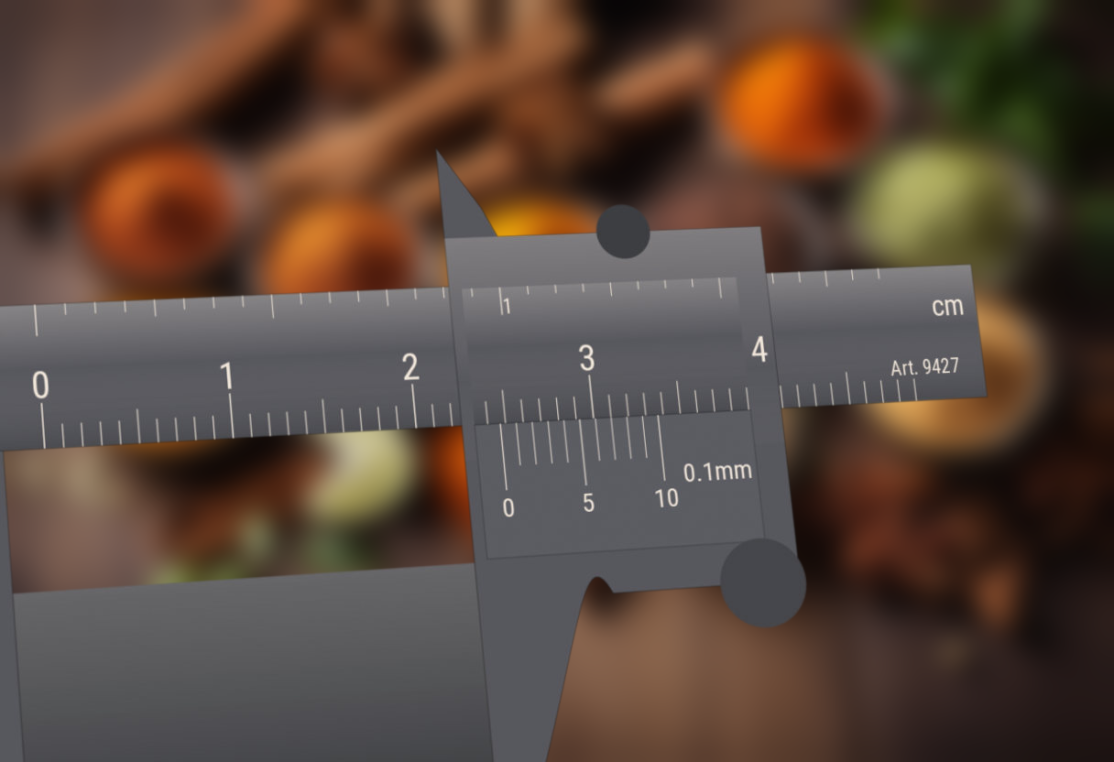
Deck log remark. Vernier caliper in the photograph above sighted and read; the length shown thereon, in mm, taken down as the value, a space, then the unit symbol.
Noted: 24.7 mm
